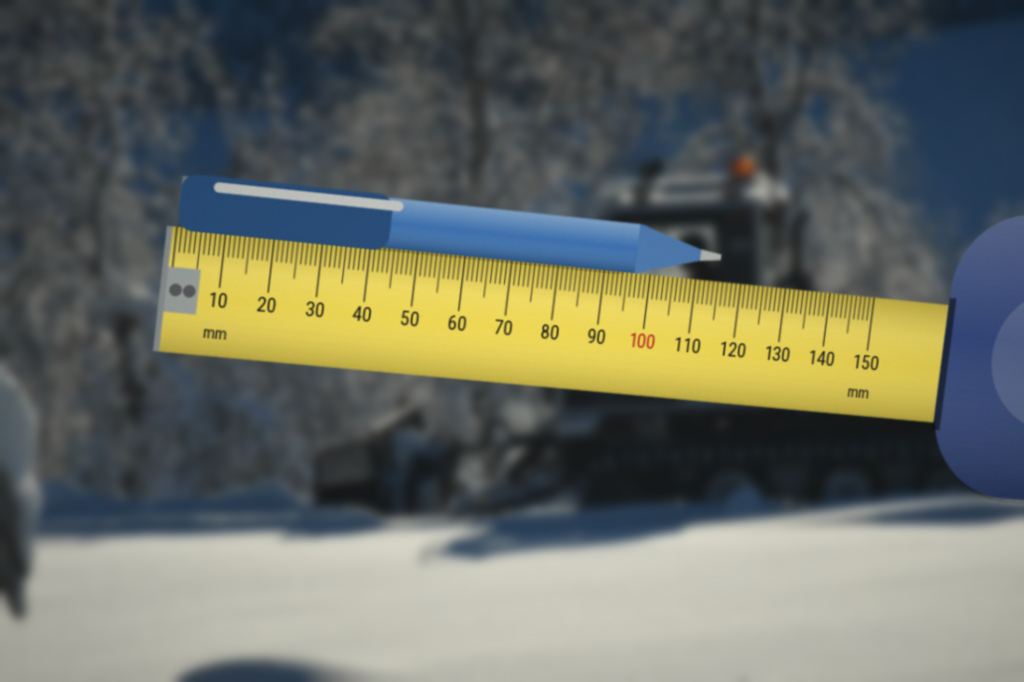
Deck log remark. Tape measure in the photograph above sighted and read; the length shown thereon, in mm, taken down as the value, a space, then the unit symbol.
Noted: 115 mm
